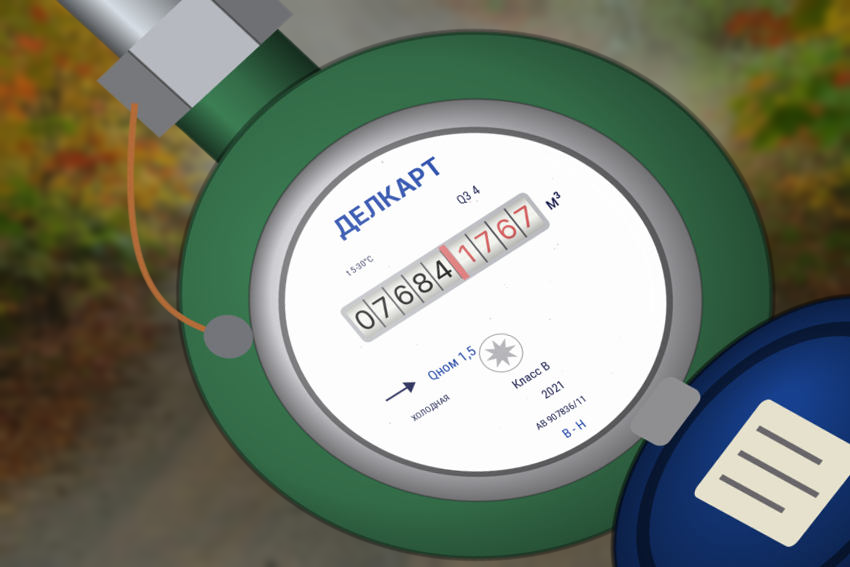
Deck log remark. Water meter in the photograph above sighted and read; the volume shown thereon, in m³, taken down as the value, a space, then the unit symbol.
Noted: 7684.1767 m³
